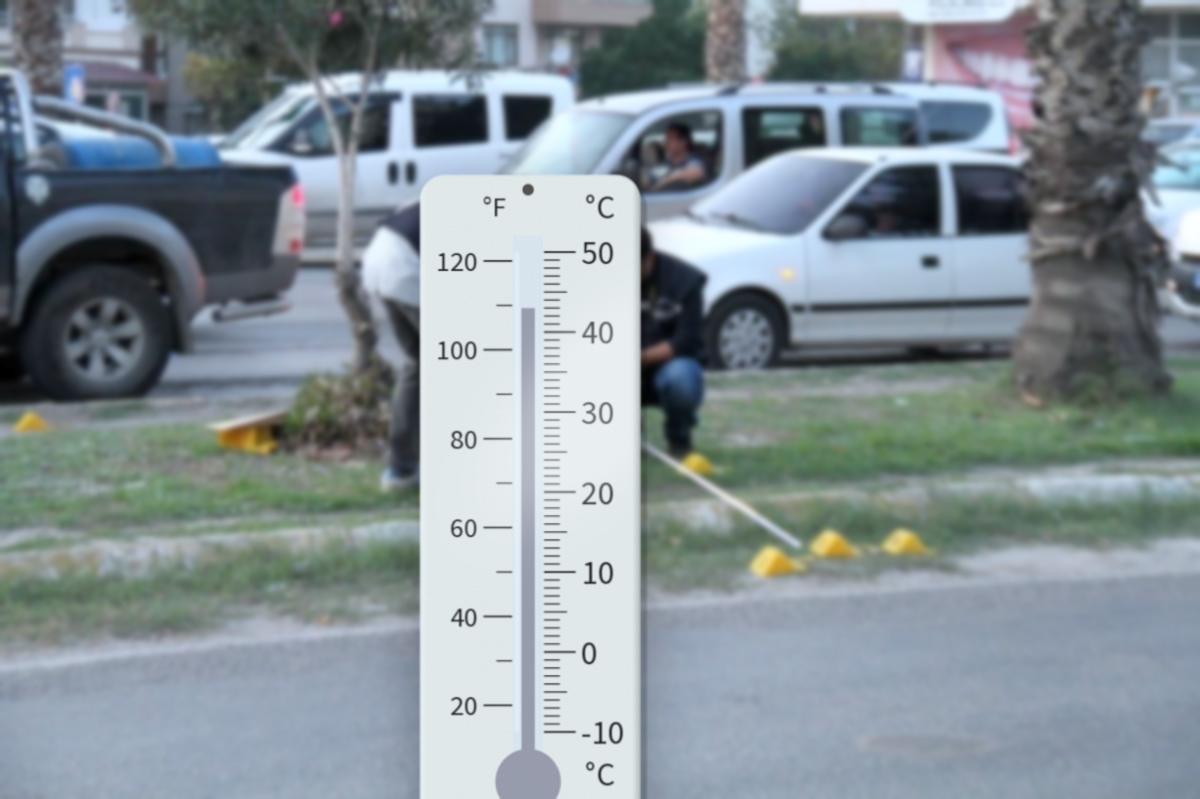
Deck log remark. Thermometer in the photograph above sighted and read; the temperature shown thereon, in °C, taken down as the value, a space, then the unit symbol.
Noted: 43 °C
